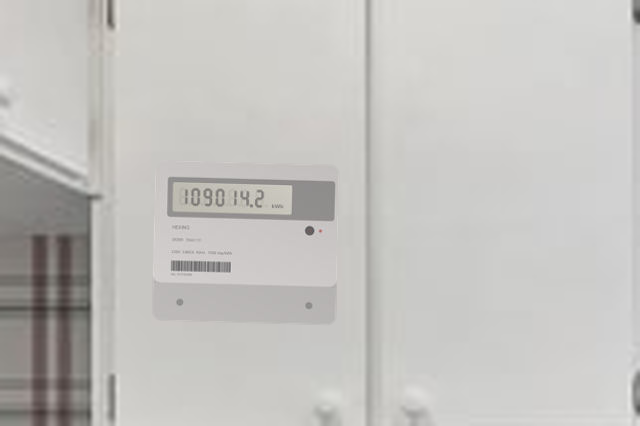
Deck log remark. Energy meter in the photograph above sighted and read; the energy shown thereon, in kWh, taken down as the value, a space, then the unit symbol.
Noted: 109014.2 kWh
